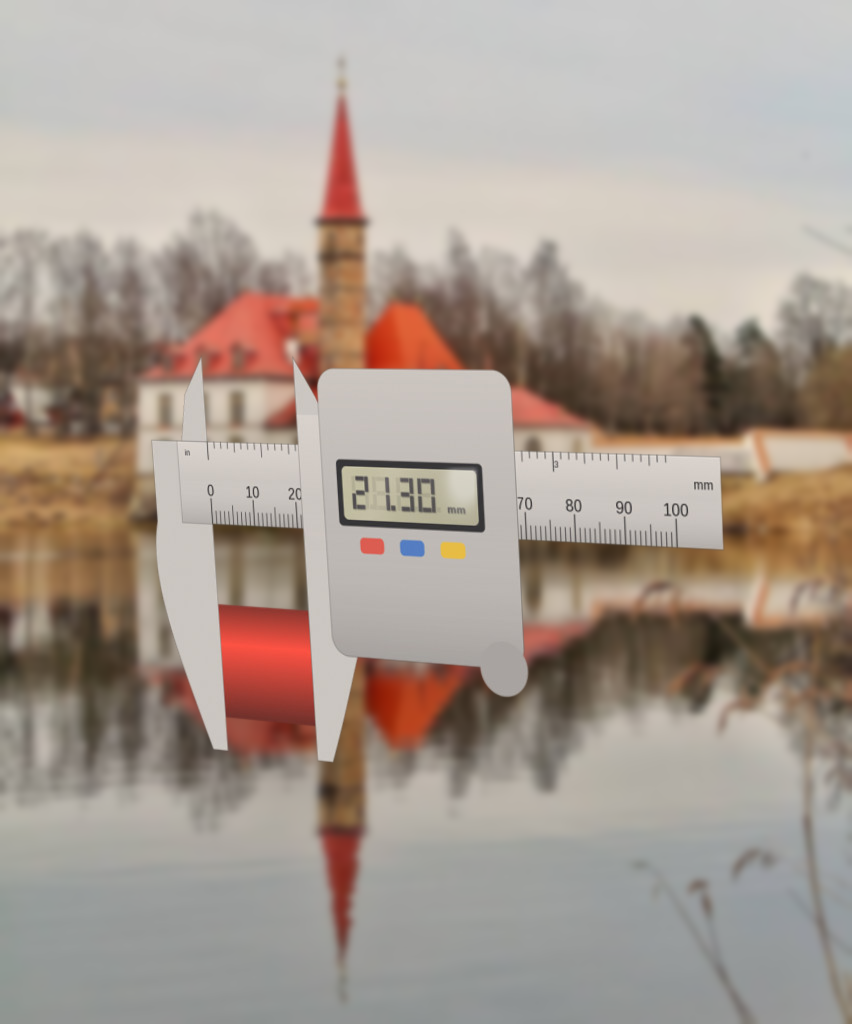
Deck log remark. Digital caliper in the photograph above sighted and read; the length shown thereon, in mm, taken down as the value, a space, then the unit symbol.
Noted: 21.30 mm
